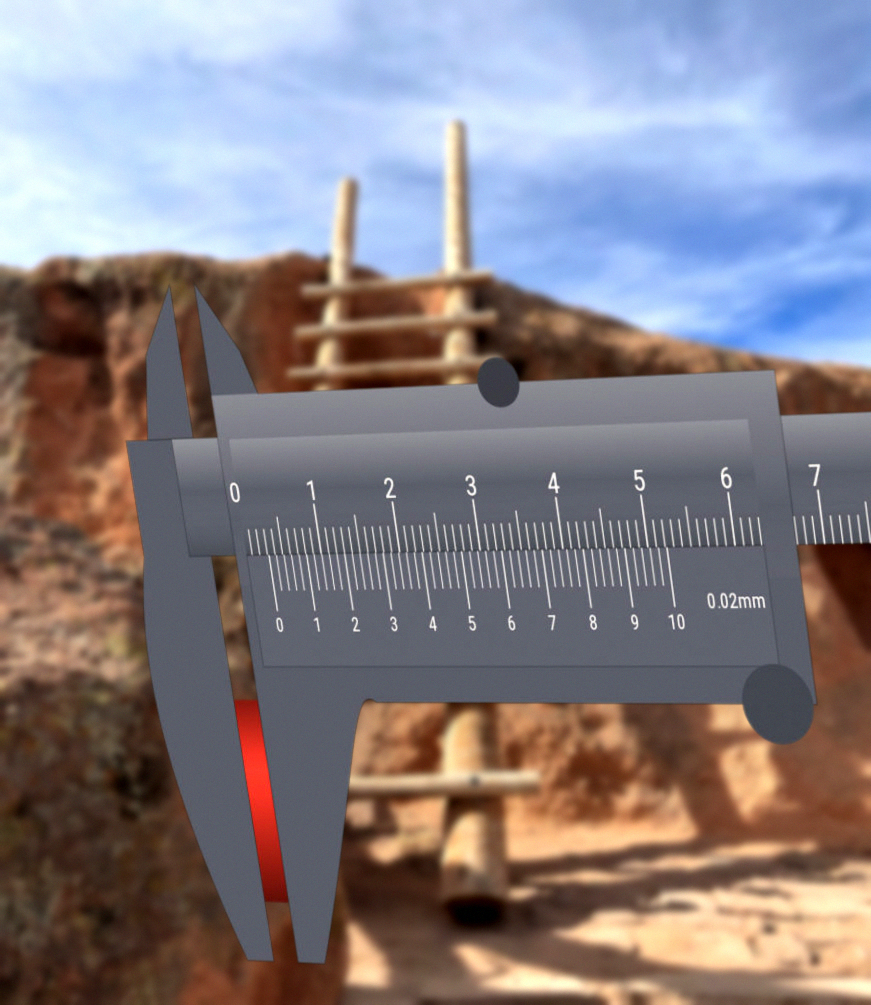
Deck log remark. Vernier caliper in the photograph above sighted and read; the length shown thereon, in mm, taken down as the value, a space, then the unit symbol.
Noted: 3.2 mm
